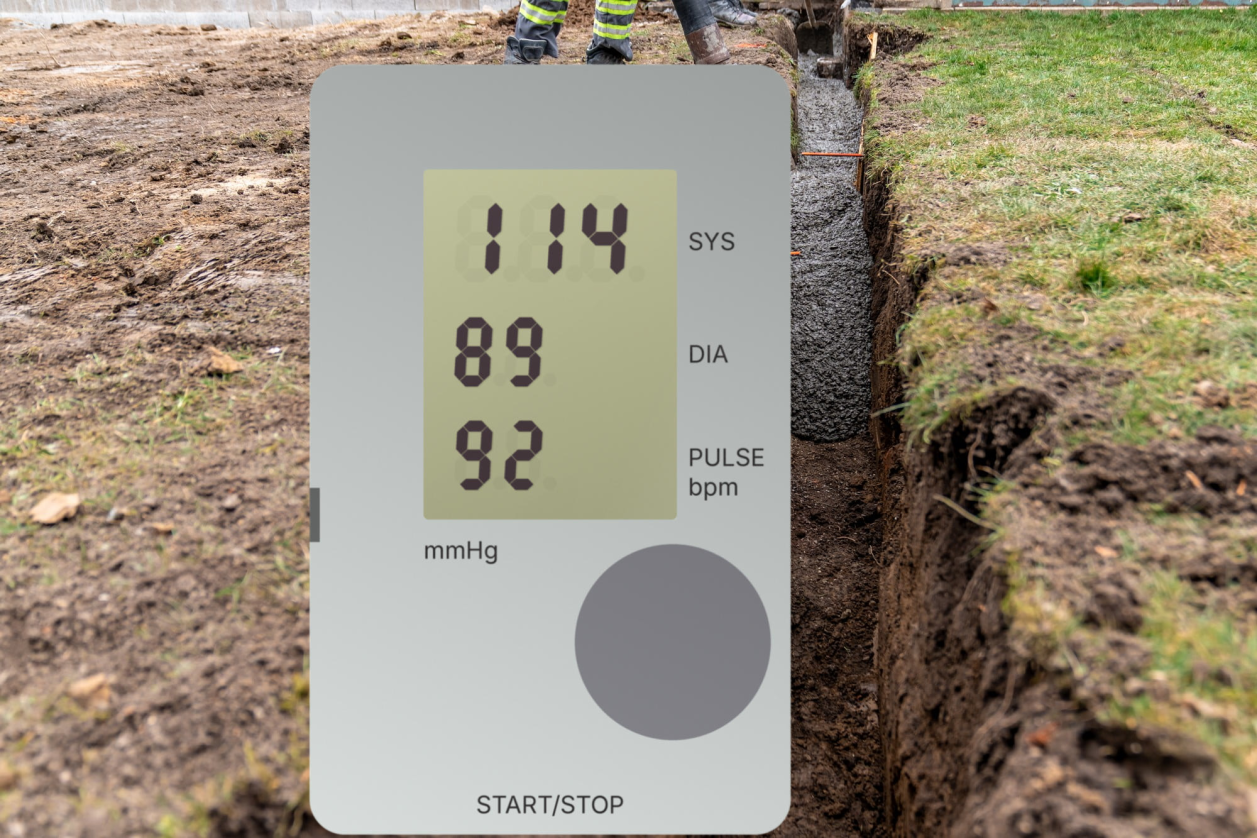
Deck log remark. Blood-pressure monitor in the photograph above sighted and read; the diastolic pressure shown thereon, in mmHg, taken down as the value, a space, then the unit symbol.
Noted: 89 mmHg
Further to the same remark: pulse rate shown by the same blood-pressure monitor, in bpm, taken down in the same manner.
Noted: 92 bpm
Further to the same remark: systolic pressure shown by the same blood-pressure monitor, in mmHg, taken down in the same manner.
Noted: 114 mmHg
